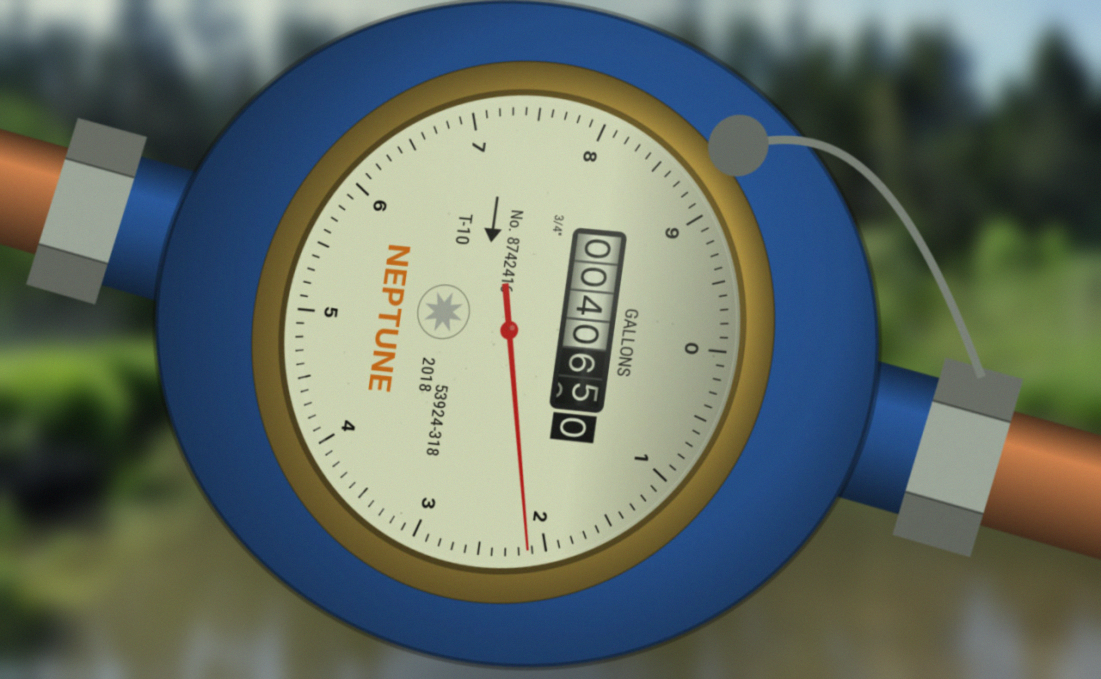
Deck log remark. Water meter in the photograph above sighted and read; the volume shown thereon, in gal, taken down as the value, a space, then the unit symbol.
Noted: 40652.1 gal
